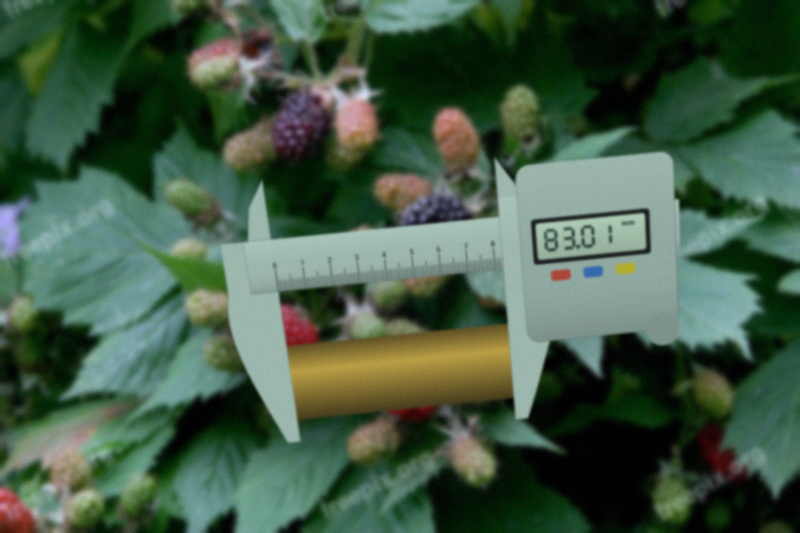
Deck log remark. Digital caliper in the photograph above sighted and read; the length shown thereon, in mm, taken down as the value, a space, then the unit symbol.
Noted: 83.01 mm
